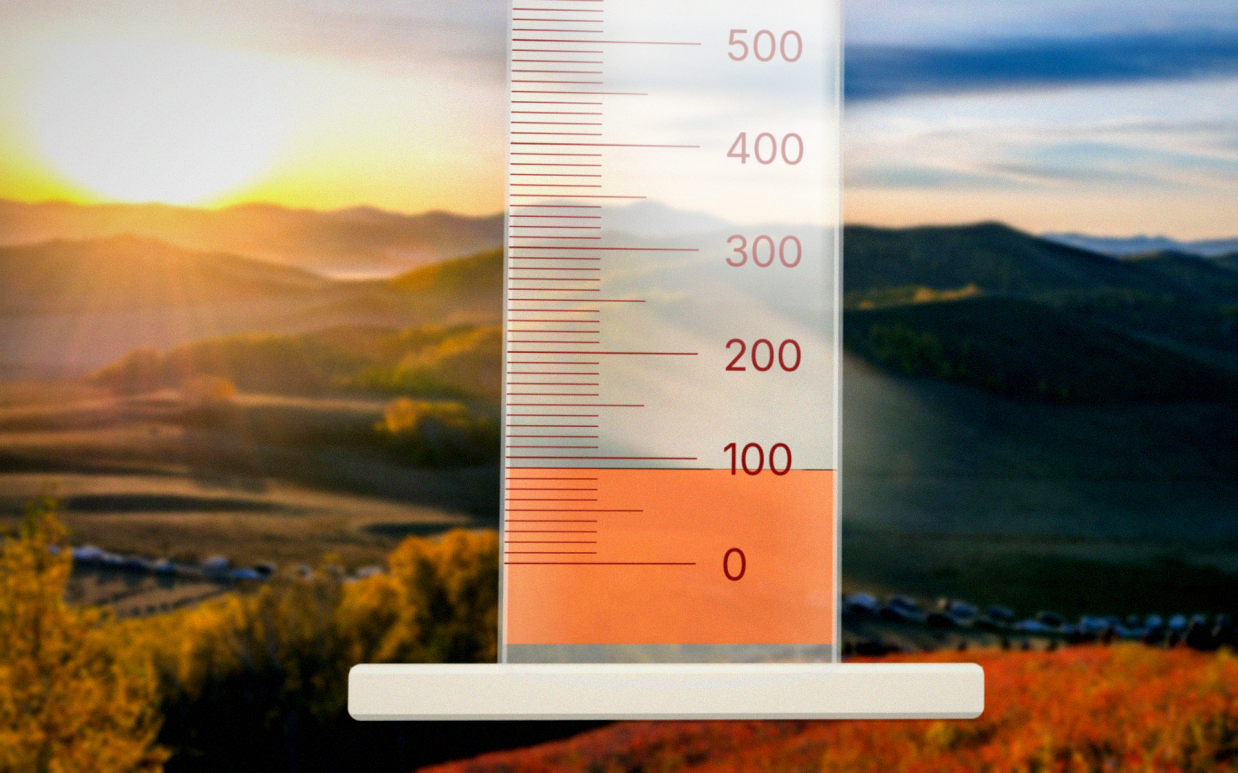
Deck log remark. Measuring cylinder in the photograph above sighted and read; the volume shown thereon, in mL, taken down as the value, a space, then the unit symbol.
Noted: 90 mL
